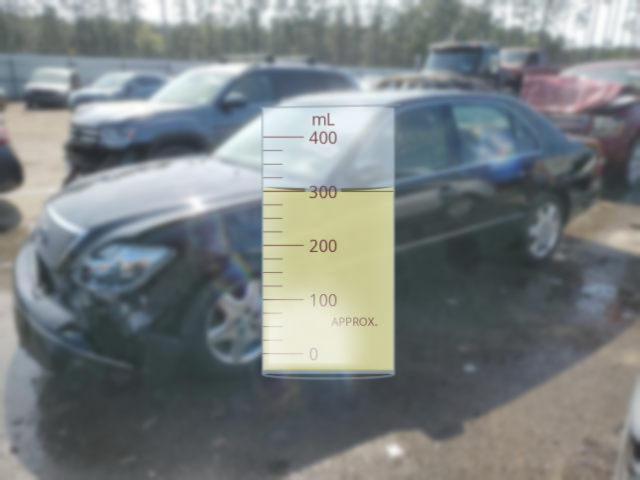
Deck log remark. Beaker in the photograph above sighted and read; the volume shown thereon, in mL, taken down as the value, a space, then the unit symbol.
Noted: 300 mL
